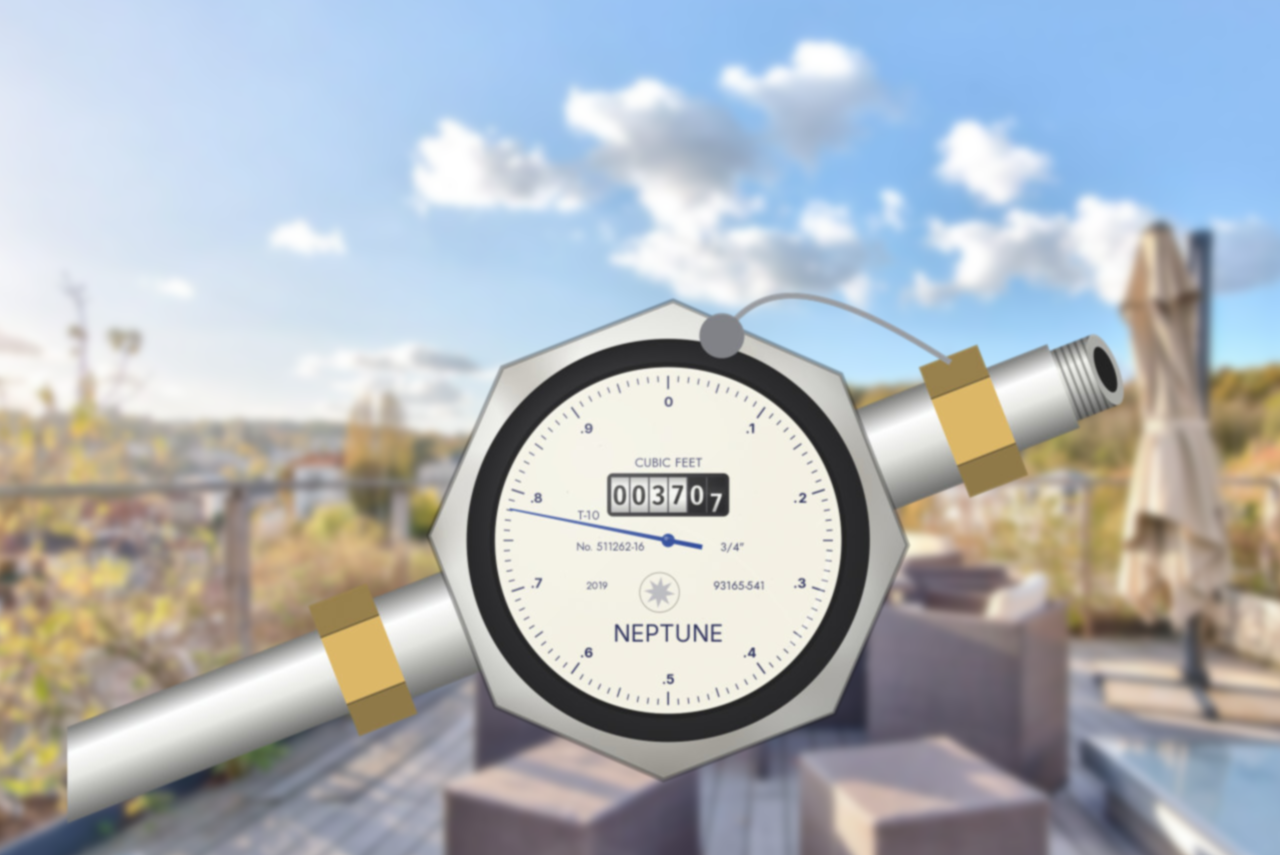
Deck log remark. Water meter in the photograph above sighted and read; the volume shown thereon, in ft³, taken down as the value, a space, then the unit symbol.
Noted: 3706.78 ft³
